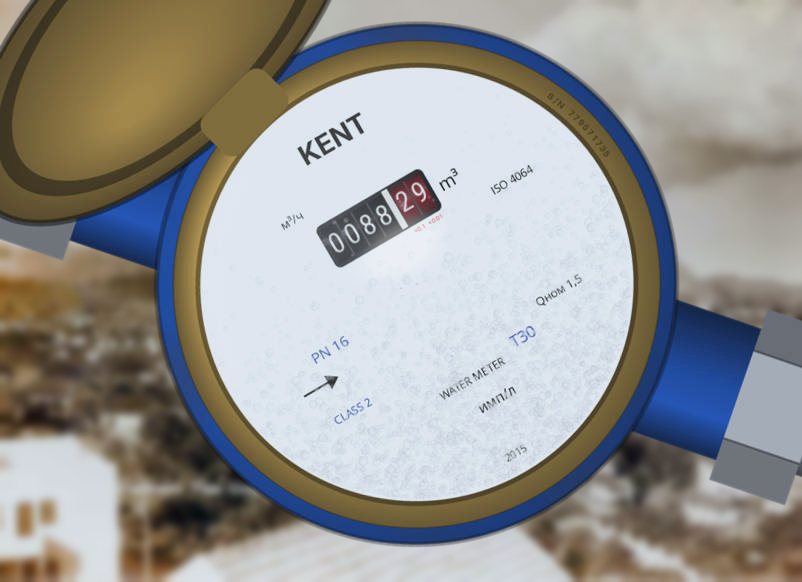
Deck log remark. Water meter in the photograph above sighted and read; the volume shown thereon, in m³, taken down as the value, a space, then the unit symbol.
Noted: 88.29 m³
